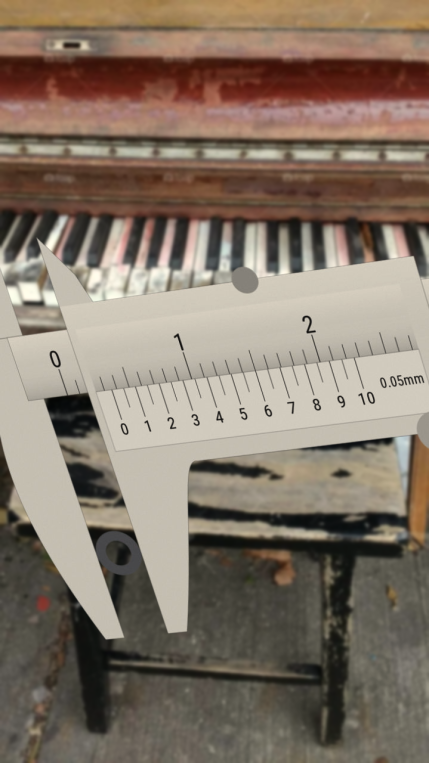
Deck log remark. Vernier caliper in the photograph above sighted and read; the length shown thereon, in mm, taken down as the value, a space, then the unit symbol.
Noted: 3.6 mm
